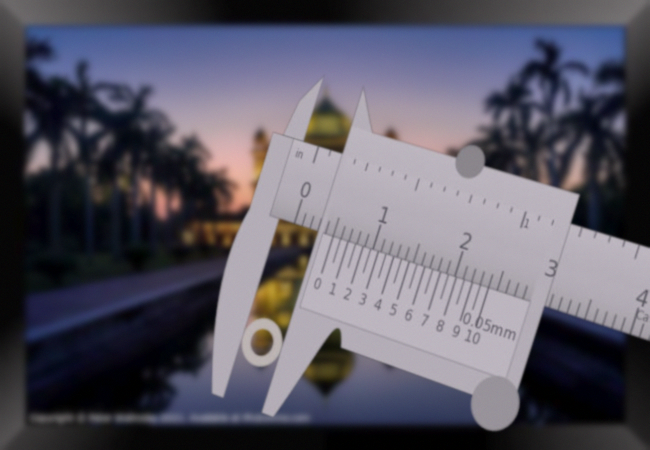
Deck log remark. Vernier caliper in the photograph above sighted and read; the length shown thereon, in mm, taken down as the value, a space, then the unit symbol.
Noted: 5.0 mm
